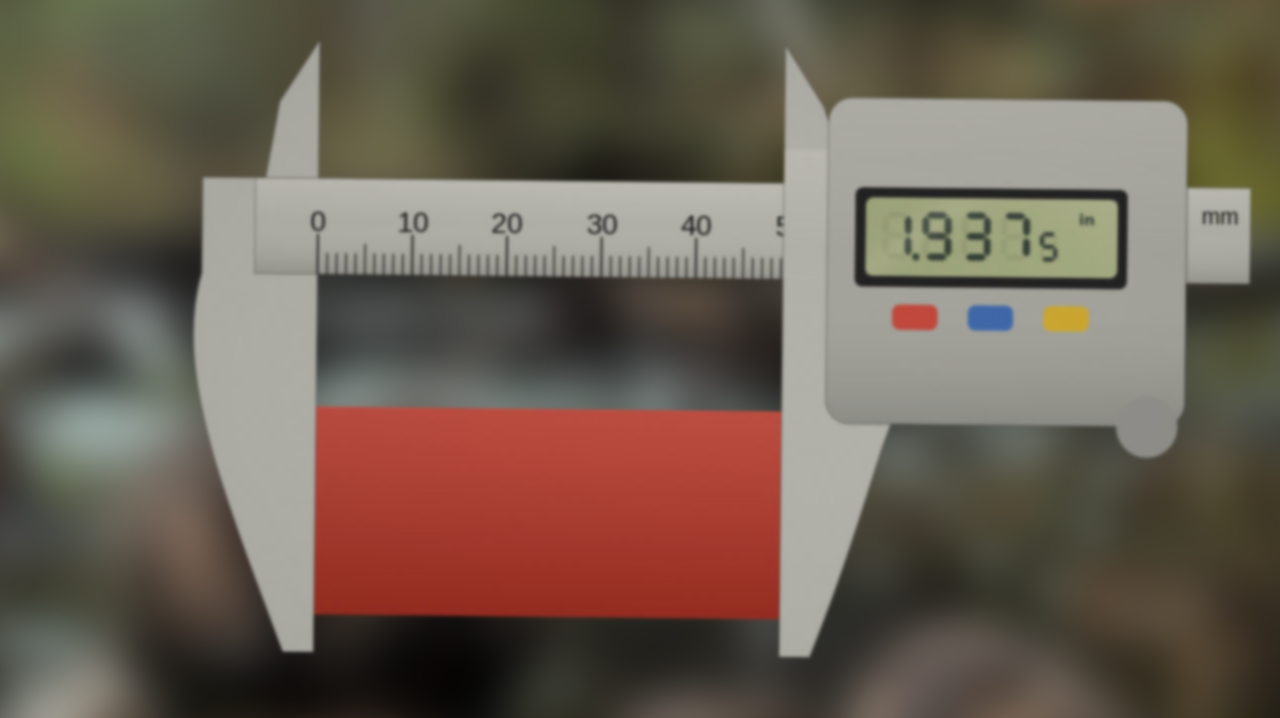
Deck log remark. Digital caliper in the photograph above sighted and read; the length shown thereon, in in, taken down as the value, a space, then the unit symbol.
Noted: 1.9375 in
